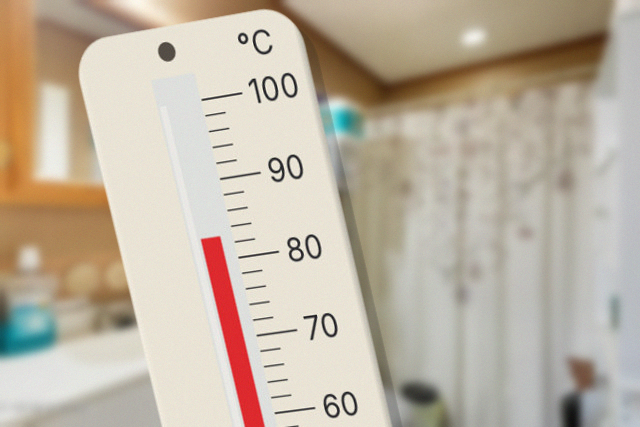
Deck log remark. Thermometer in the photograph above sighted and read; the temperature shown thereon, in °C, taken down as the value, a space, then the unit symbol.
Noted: 83 °C
